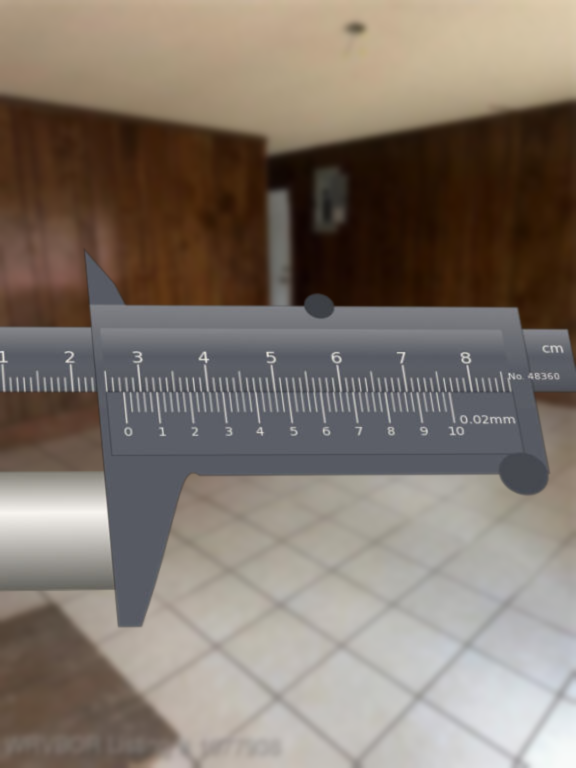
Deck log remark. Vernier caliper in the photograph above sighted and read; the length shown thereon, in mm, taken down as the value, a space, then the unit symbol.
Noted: 27.5 mm
